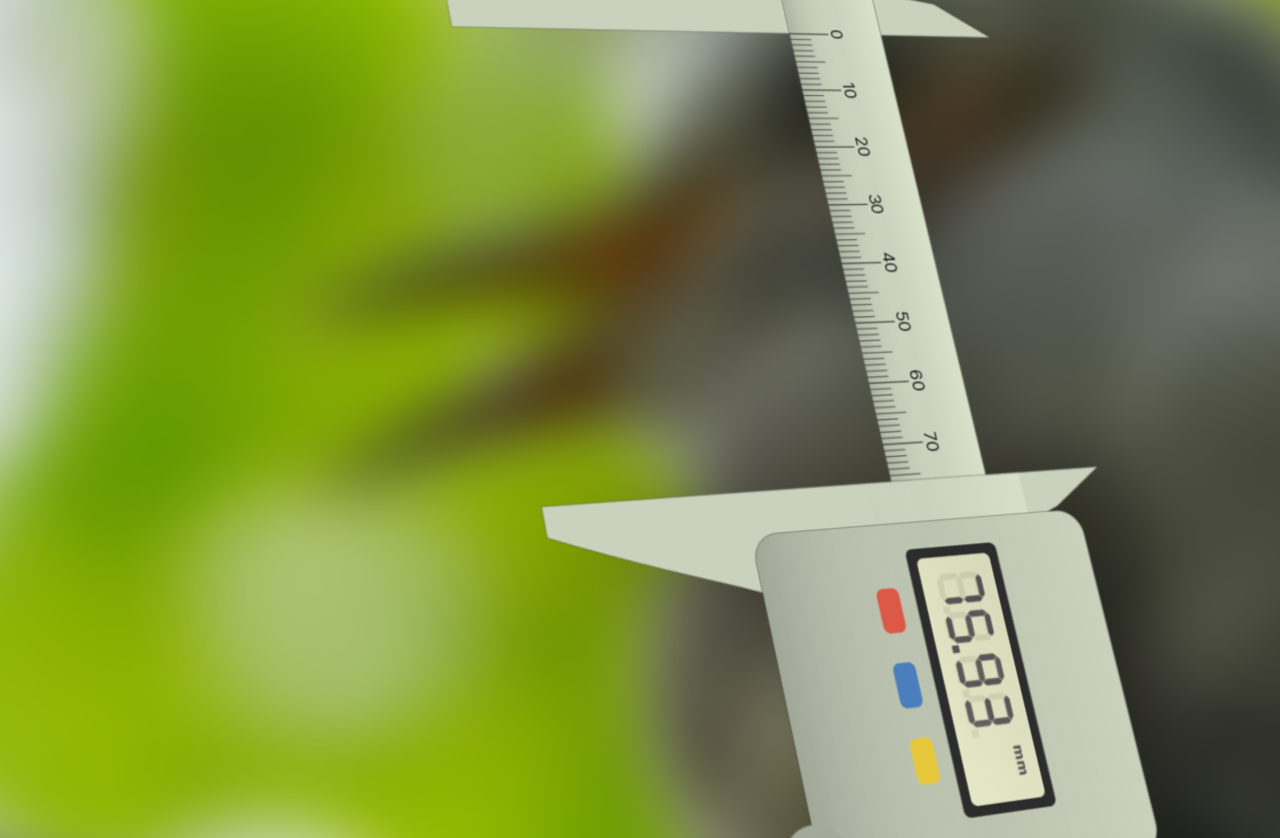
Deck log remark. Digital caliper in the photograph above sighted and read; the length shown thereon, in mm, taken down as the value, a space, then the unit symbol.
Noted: 75.93 mm
